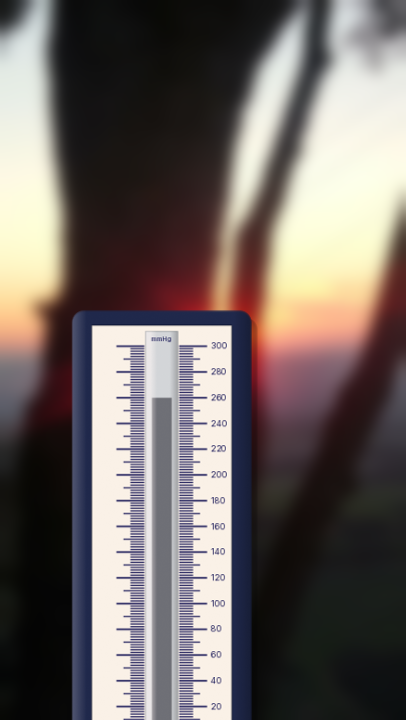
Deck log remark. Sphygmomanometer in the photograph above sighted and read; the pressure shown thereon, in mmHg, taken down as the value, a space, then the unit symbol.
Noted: 260 mmHg
